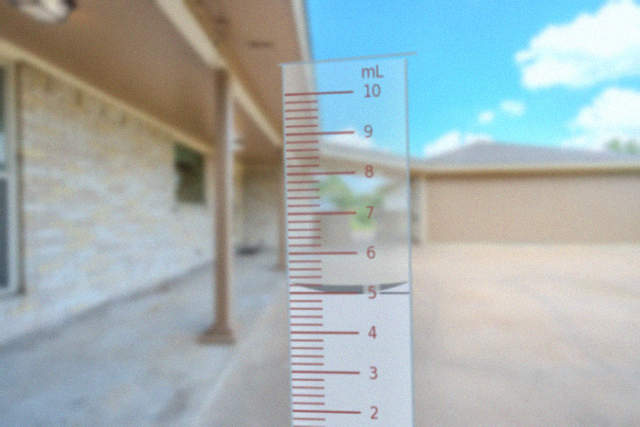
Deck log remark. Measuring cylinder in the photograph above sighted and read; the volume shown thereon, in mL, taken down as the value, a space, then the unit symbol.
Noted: 5 mL
